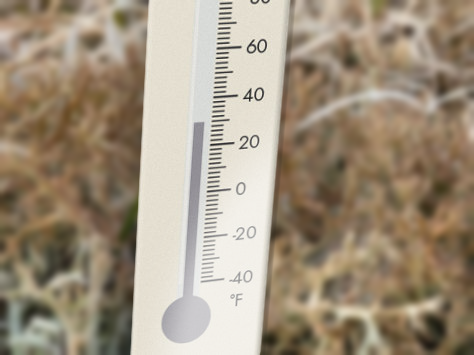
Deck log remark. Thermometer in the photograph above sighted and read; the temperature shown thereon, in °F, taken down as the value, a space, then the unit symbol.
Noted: 30 °F
